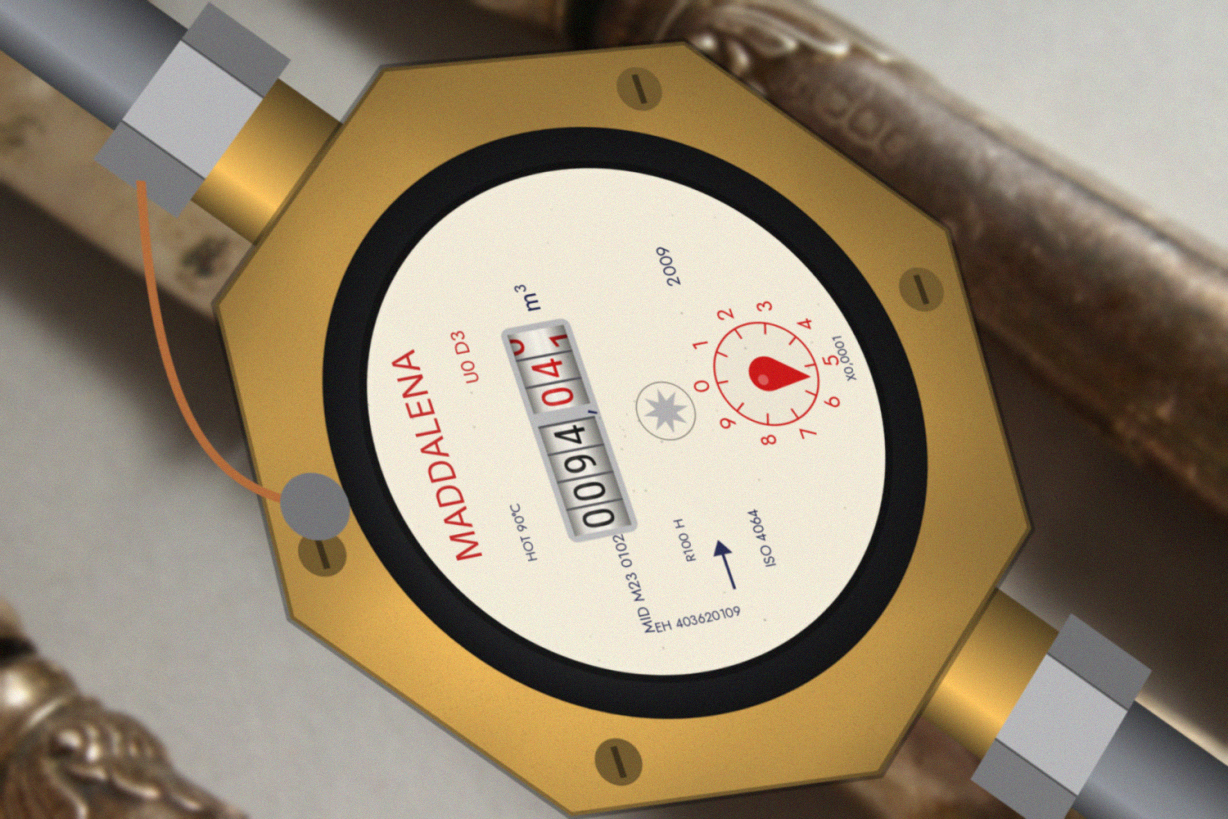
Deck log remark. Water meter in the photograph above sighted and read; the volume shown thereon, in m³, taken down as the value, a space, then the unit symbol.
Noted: 94.0405 m³
